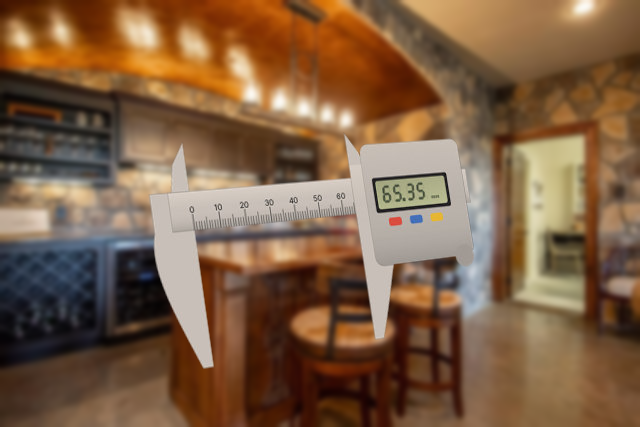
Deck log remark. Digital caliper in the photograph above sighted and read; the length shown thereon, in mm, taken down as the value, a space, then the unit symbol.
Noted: 65.35 mm
